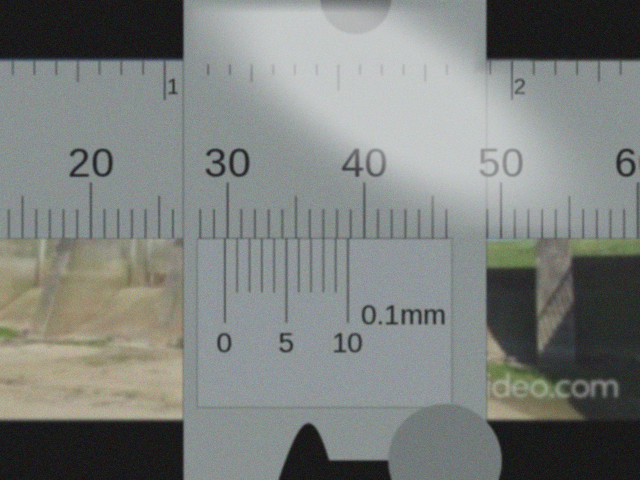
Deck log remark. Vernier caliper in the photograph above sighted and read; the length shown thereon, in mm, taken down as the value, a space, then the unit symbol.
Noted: 29.8 mm
